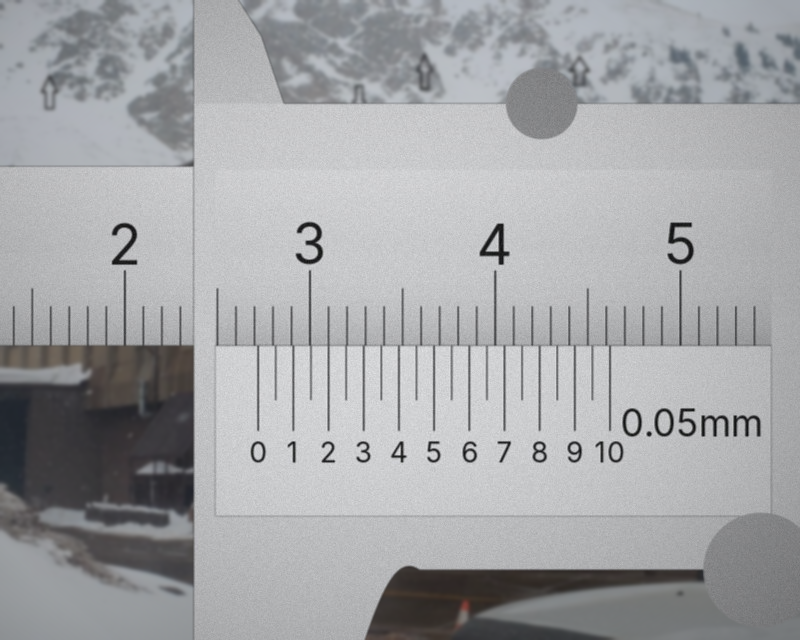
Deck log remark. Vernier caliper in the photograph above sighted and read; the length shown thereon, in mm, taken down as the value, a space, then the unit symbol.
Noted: 27.2 mm
